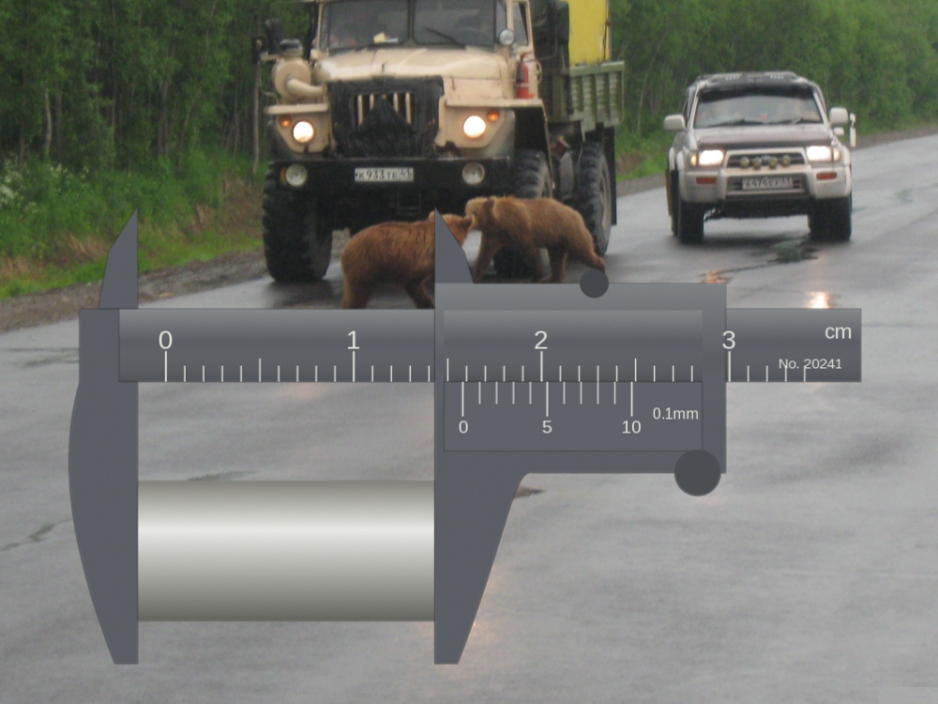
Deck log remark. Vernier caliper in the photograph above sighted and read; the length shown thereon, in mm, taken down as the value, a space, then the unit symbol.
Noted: 15.8 mm
